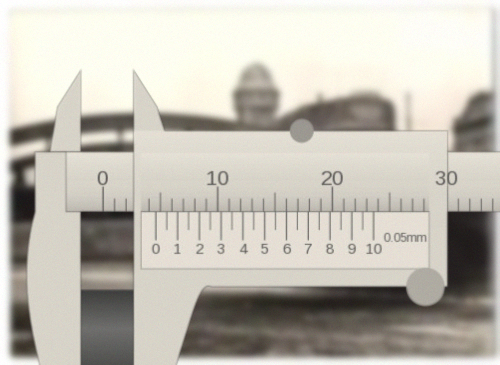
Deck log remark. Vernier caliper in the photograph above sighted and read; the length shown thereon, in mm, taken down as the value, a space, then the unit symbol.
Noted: 4.6 mm
